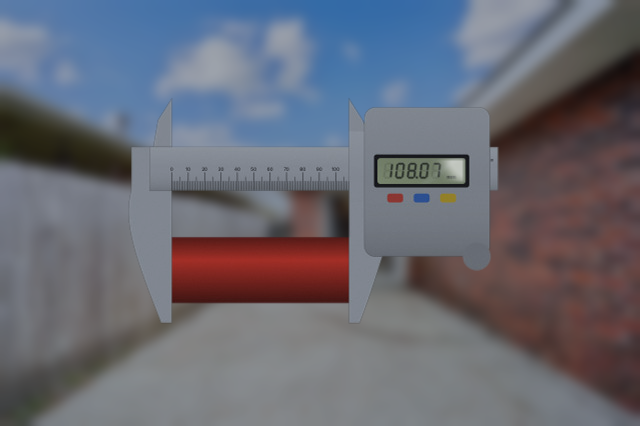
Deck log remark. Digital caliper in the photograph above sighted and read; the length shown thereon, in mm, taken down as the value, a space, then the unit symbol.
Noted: 108.07 mm
